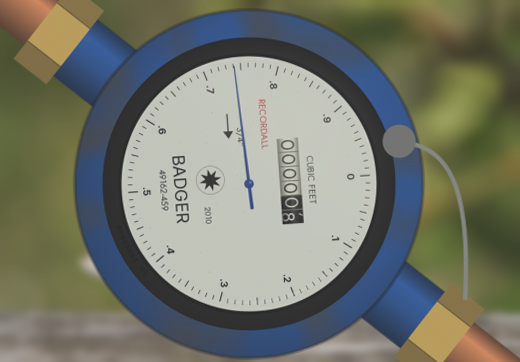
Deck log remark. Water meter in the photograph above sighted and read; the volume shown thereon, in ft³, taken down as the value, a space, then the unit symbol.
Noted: 7.74 ft³
